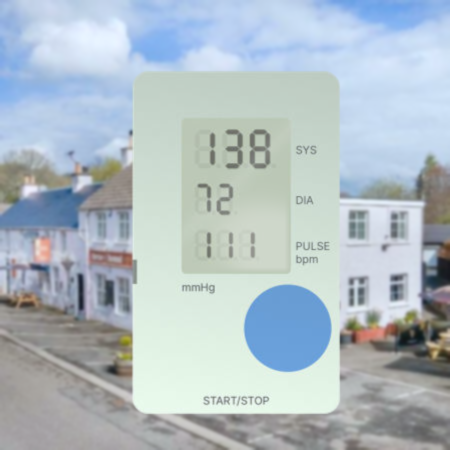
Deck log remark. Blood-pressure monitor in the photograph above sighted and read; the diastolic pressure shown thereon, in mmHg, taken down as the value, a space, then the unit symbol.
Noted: 72 mmHg
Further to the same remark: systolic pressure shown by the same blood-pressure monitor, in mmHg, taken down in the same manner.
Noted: 138 mmHg
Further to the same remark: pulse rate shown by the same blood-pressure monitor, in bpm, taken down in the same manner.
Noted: 111 bpm
